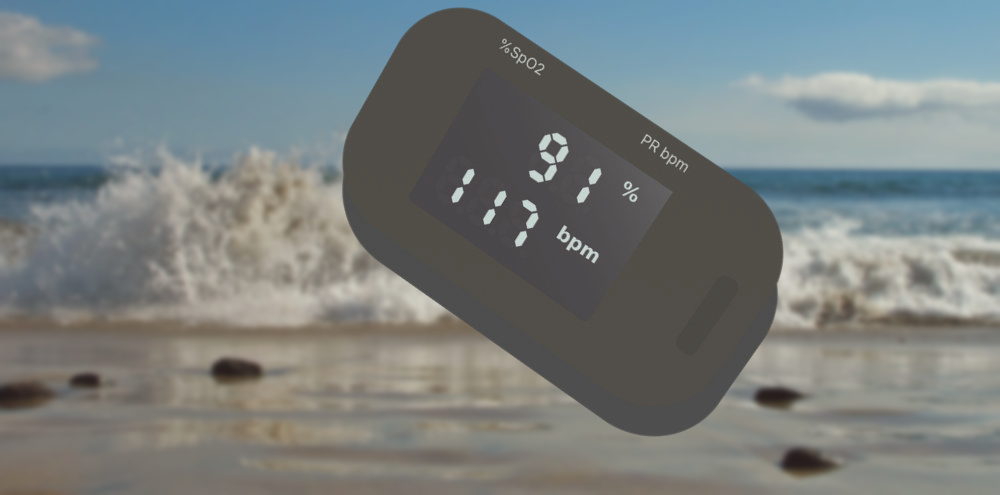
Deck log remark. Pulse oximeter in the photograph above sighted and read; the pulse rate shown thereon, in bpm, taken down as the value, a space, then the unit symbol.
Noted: 117 bpm
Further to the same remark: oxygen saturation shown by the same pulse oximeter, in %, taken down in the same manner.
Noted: 91 %
